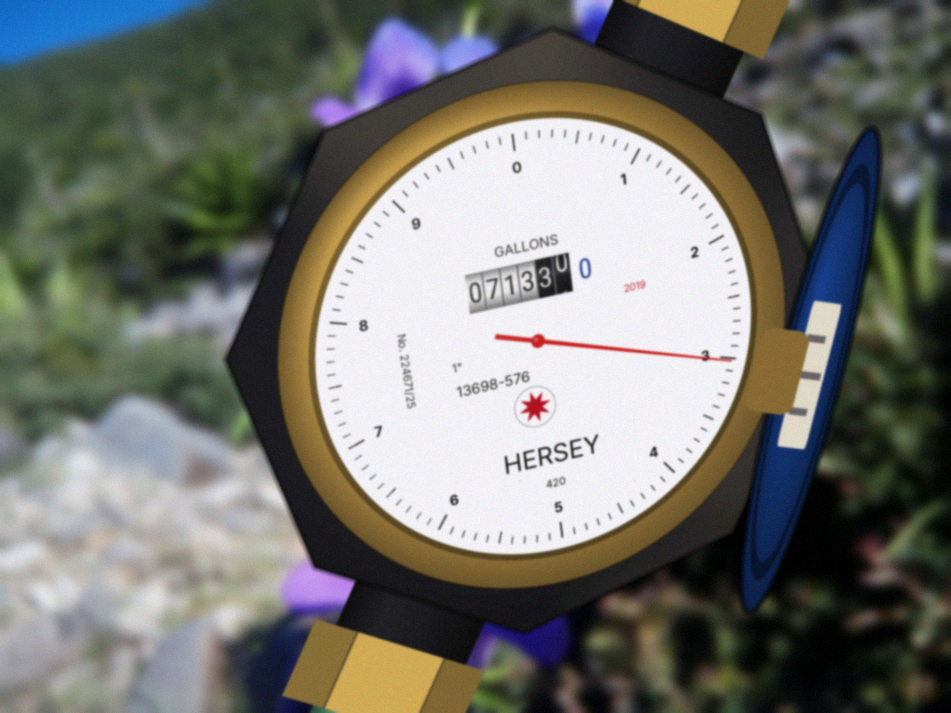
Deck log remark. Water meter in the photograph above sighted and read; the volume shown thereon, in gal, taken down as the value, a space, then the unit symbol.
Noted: 713303.0 gal
